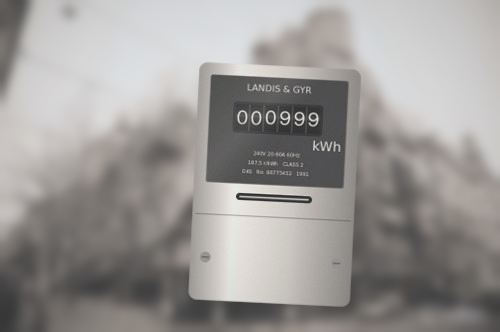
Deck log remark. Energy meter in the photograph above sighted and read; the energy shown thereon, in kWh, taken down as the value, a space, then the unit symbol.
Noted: 999 kWh
